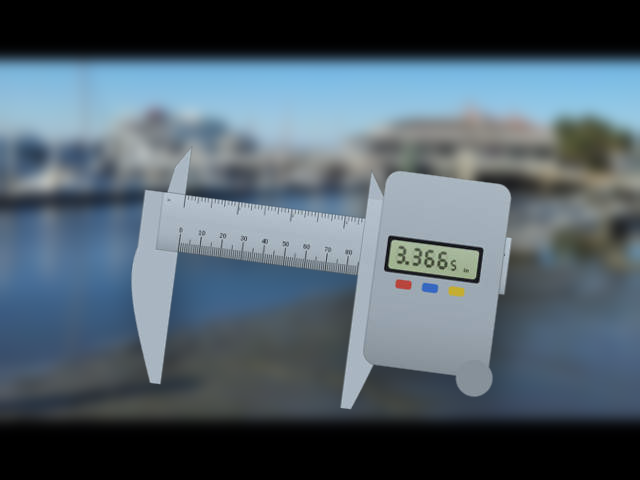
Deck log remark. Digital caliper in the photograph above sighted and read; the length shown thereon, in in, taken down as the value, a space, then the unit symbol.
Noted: 3.3665 in
